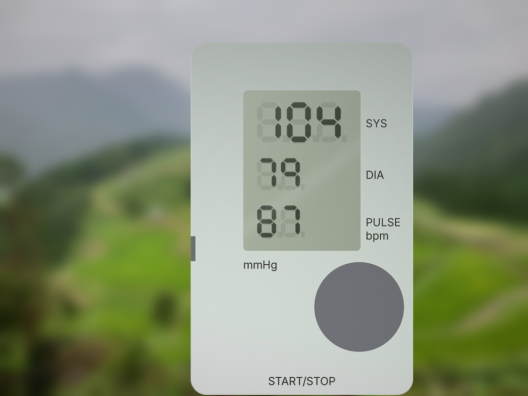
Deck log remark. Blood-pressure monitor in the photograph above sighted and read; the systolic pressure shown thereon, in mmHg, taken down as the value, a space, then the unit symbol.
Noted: 104 mmHg
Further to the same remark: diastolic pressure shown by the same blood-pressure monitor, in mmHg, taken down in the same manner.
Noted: 79 mmHg
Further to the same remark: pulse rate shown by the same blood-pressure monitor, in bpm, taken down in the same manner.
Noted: 87 bpm
